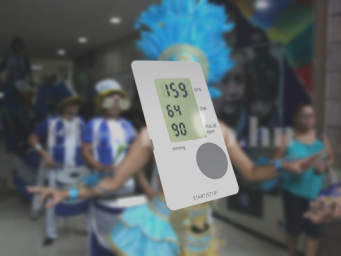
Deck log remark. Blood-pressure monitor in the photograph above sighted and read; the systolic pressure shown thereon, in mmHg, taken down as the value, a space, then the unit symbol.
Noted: 159 mmHg
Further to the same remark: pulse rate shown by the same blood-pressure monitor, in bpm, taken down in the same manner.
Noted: 90 bpm
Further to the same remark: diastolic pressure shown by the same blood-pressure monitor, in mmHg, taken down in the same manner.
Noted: 64 mmHg
